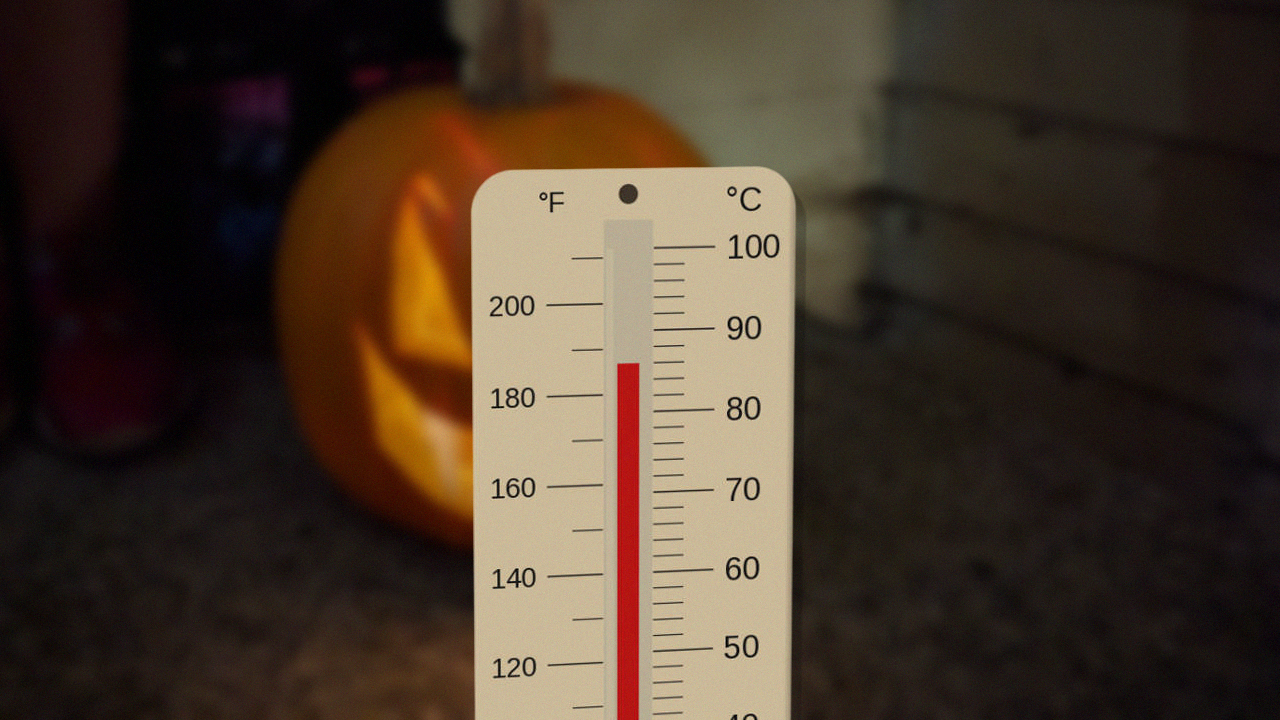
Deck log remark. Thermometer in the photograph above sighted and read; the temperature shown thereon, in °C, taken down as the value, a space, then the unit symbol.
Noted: 86 °C
